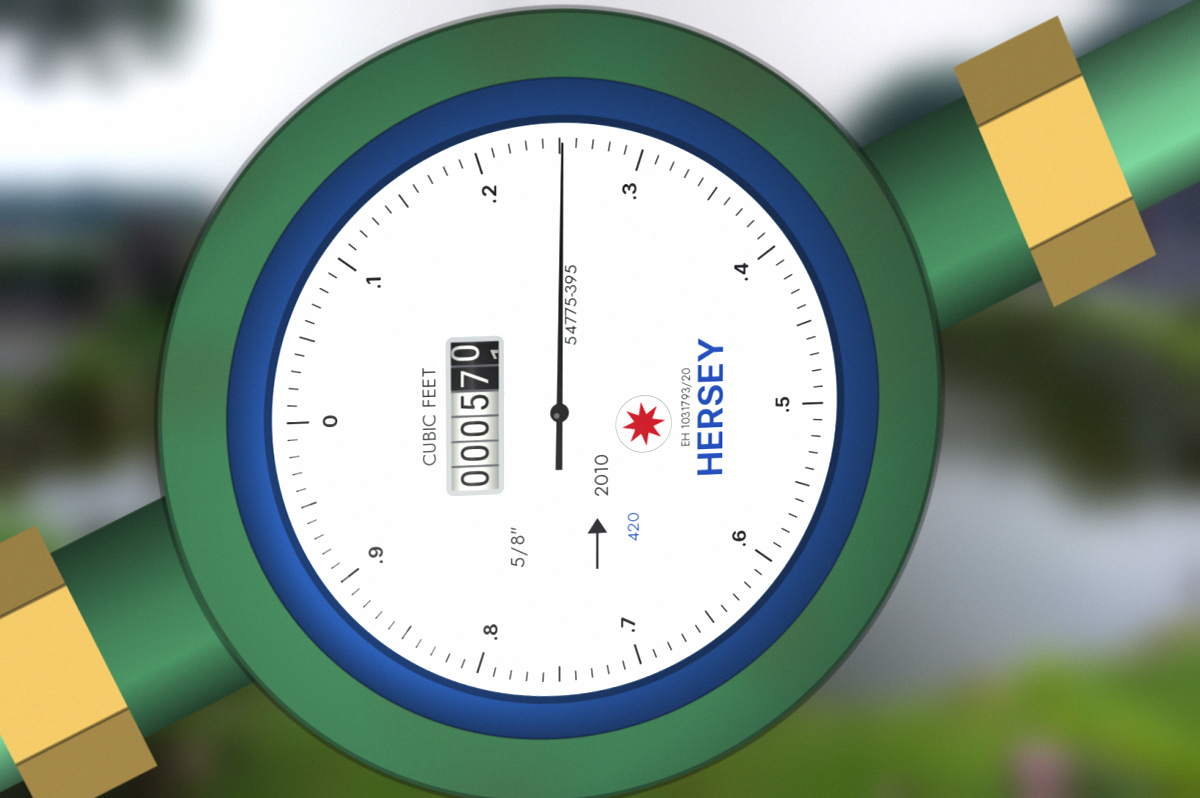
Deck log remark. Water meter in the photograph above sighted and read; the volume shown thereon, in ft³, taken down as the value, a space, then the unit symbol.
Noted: 570.25 ft³
